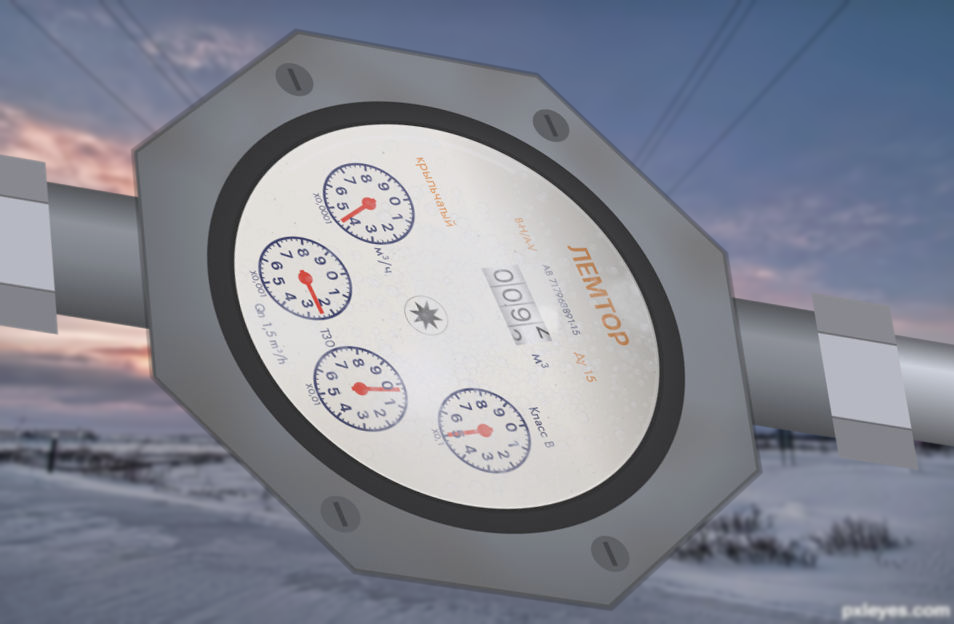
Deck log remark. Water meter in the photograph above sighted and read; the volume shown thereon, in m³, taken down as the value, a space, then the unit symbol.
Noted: 92.5024 m³
